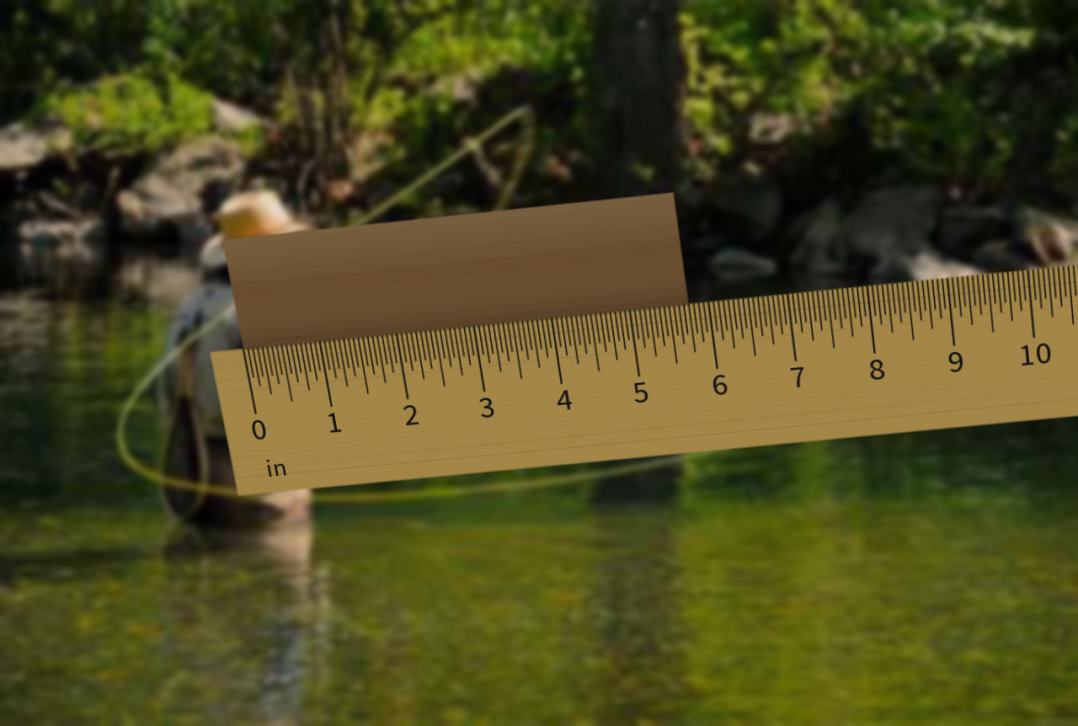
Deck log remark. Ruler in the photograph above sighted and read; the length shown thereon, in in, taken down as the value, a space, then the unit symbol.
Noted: 5.75 in
